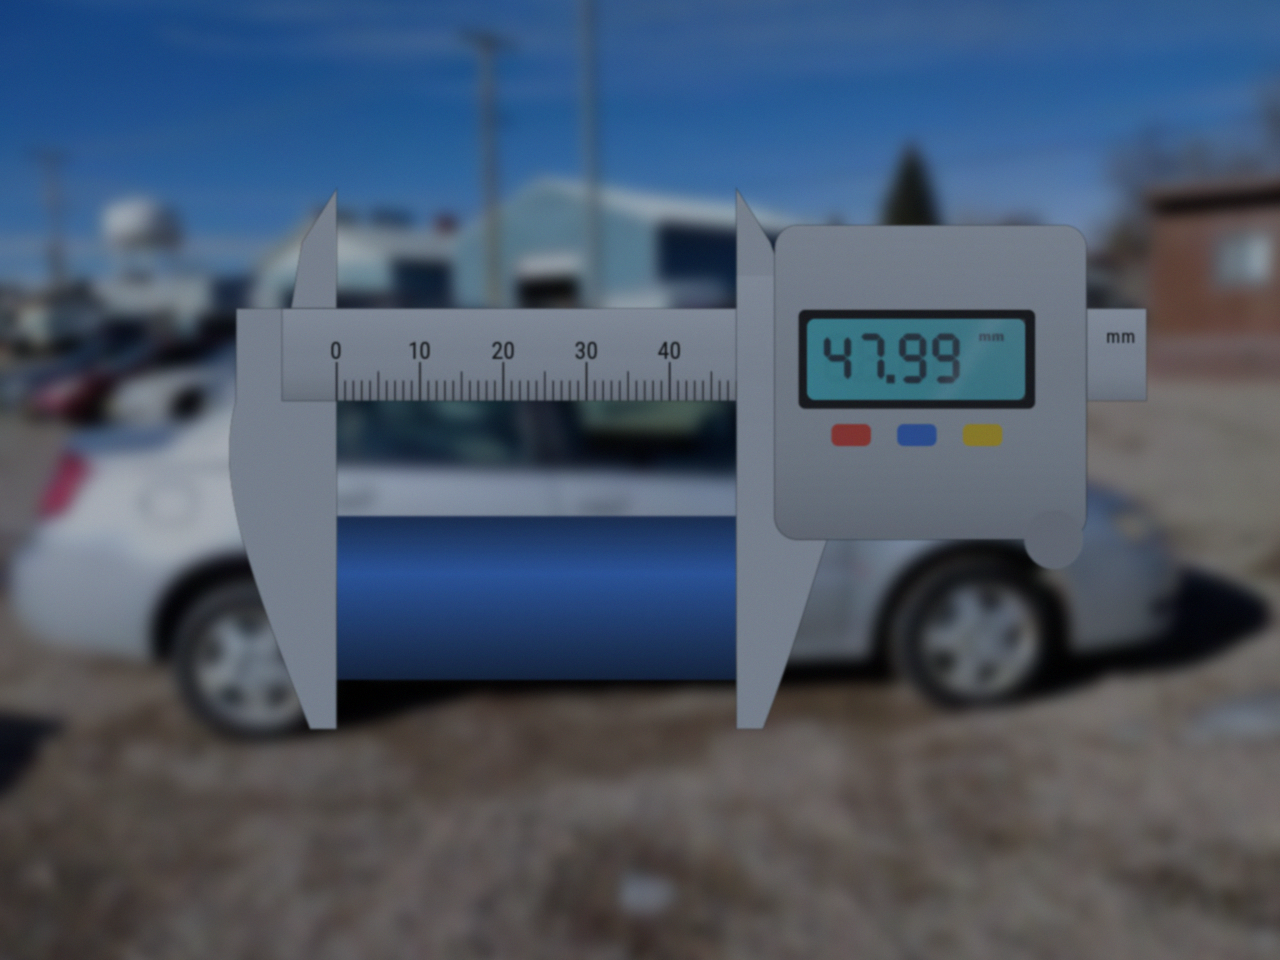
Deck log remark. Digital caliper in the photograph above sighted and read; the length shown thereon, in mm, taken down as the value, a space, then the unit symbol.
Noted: 47.99 mm
